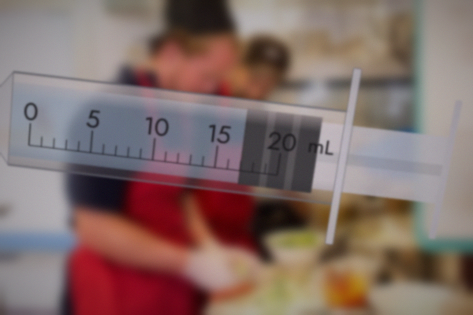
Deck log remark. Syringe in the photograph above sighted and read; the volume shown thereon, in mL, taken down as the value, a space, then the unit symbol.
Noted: 17 mL
